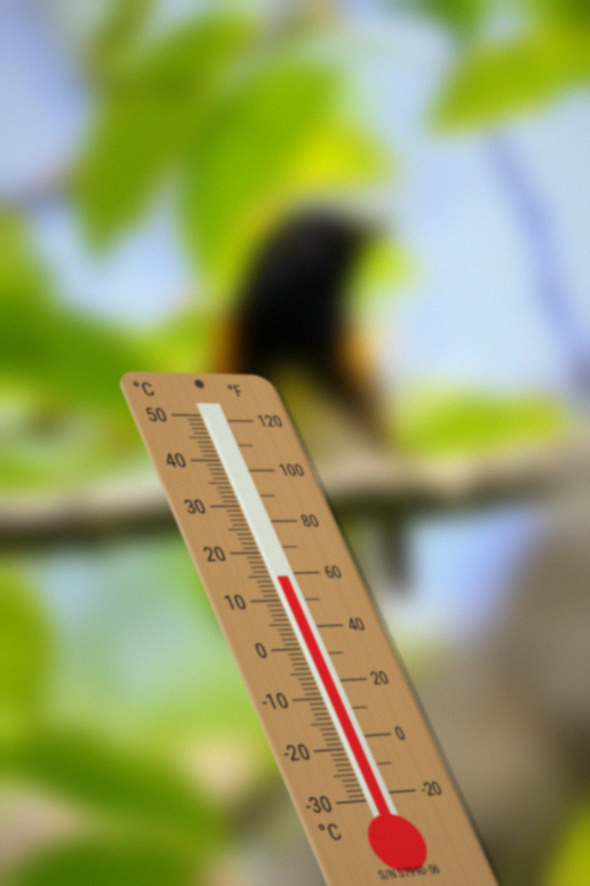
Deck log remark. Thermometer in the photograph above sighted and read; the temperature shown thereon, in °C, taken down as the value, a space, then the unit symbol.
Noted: 15 °C
